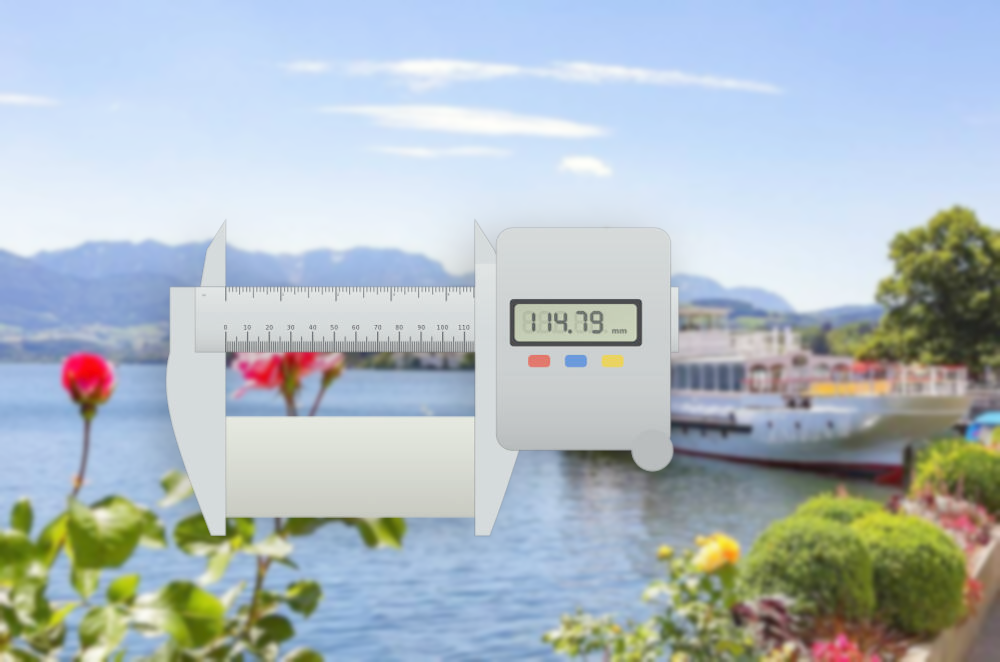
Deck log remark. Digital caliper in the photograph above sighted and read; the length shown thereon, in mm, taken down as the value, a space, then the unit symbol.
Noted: 114.79 mm
